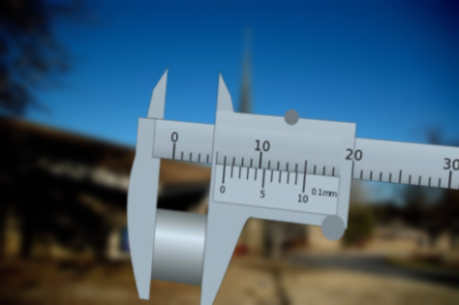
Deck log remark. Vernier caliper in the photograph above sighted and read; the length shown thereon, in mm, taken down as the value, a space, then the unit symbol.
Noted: 6.0 mm
